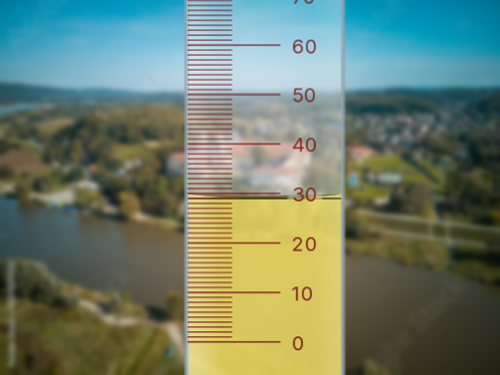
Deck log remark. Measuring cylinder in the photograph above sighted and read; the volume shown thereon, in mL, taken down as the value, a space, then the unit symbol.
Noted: 29 mL
